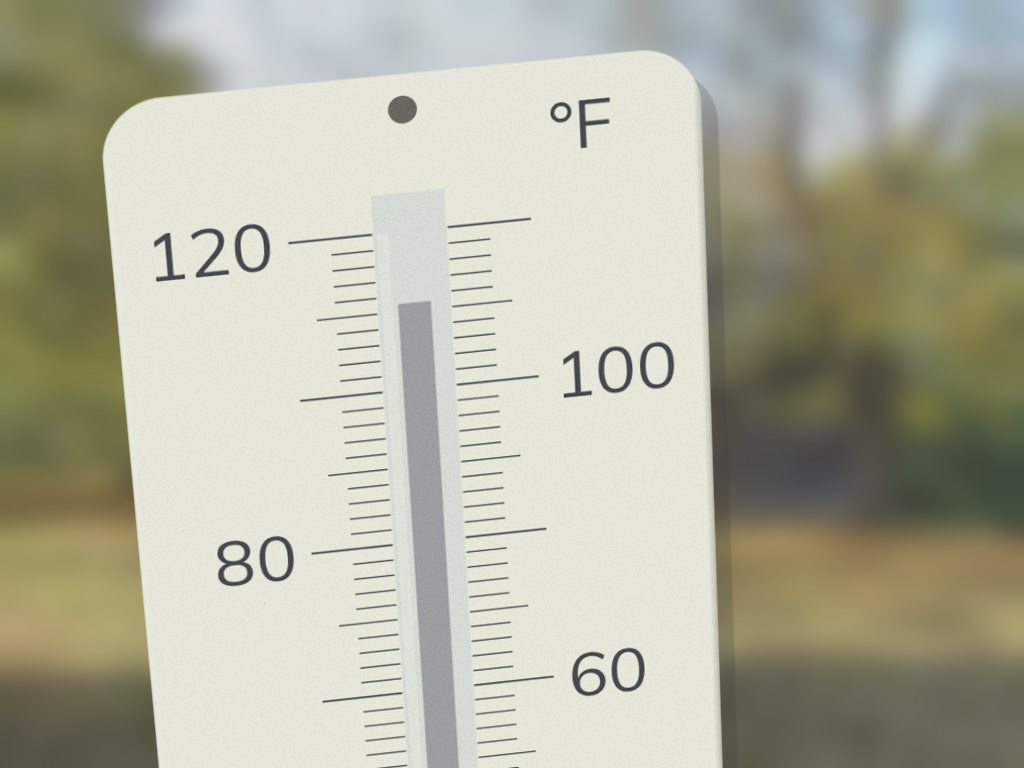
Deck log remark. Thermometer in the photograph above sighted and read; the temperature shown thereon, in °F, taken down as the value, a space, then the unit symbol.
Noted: 111 °F
